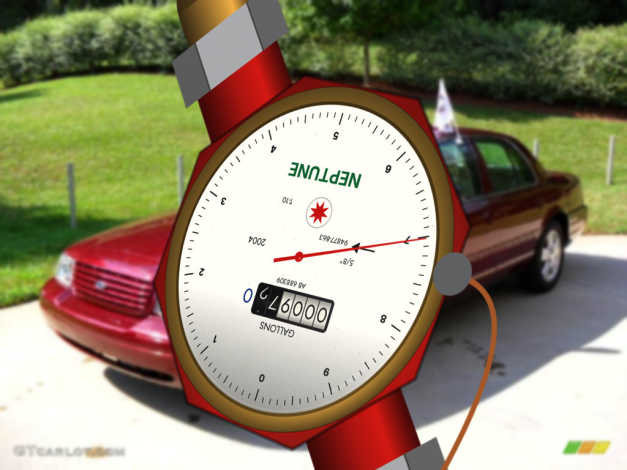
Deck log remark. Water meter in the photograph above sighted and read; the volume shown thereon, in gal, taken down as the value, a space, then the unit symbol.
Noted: 9717.0 gal
